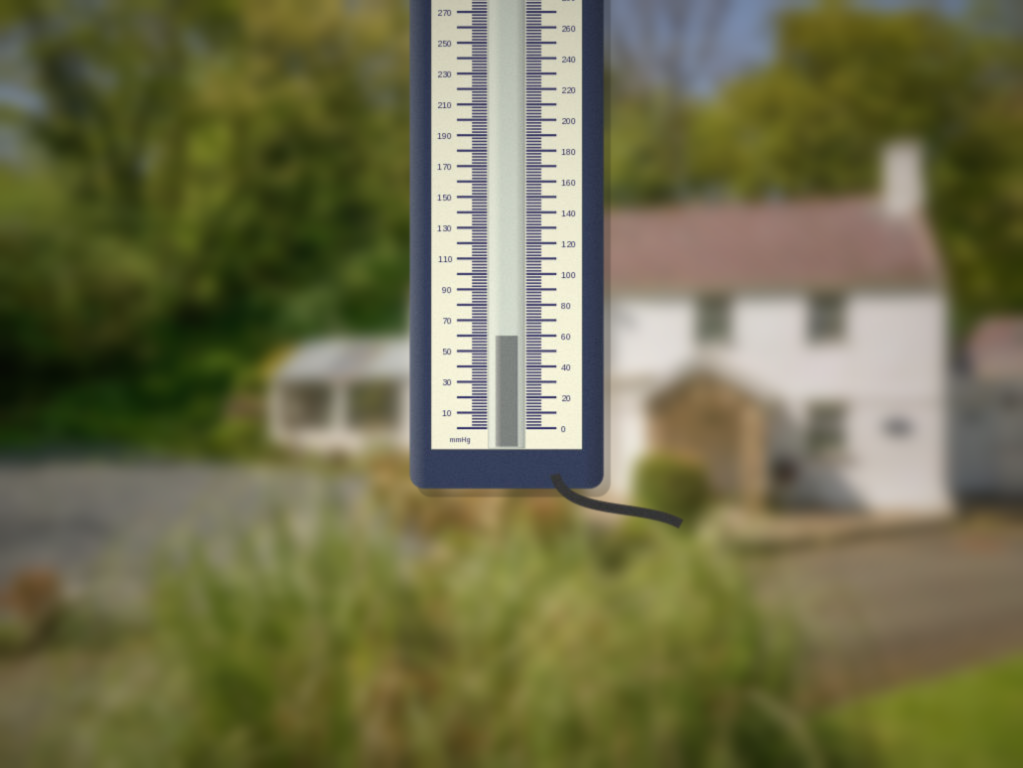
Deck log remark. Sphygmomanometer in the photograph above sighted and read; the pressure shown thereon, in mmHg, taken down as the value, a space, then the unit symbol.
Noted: 60 mmHg
